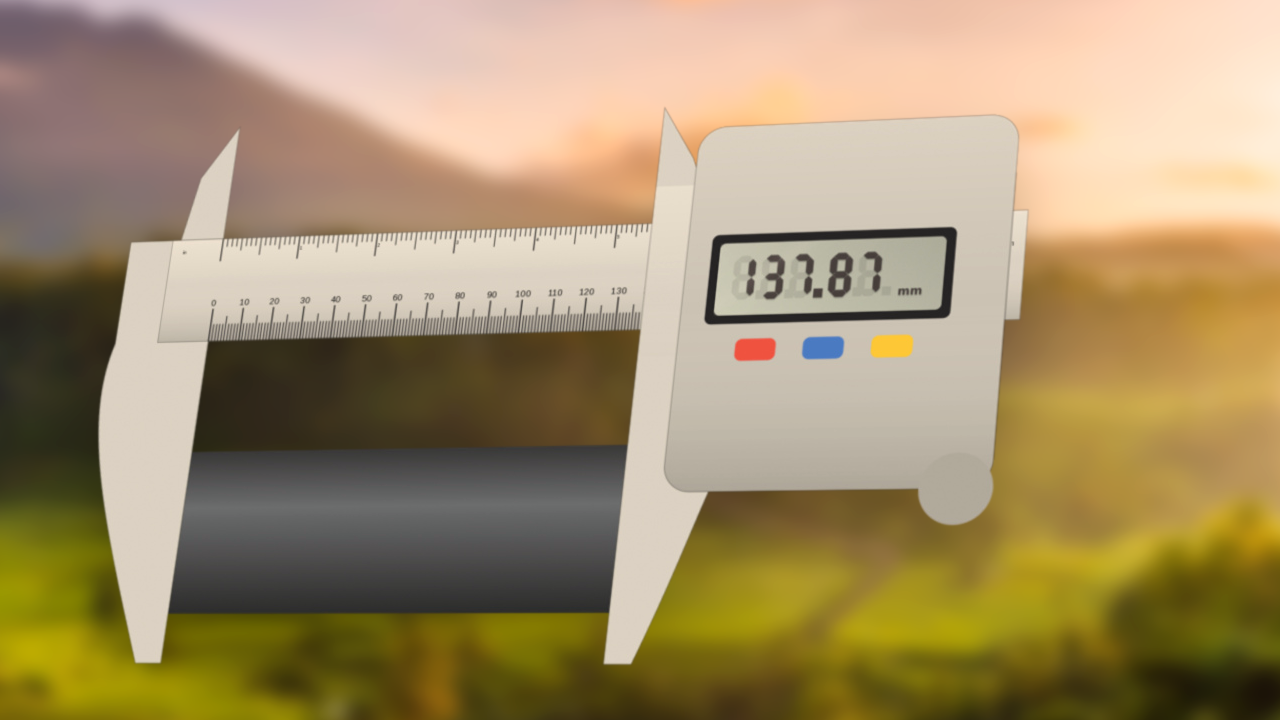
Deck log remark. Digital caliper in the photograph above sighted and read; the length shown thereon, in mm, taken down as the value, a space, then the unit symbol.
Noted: 137.87 mm
